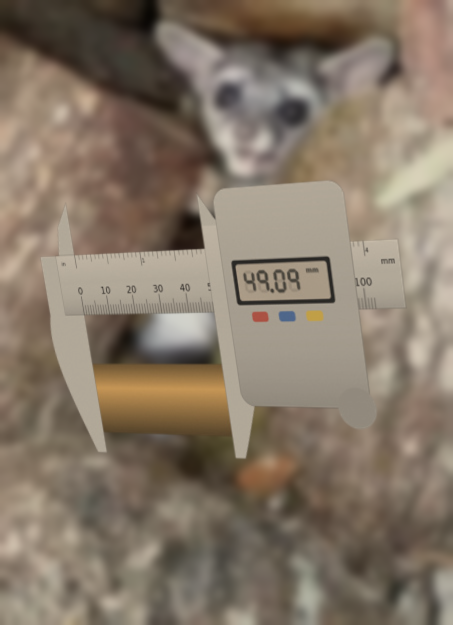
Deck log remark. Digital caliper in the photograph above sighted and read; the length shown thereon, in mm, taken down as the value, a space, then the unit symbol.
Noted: 49.09 mm
